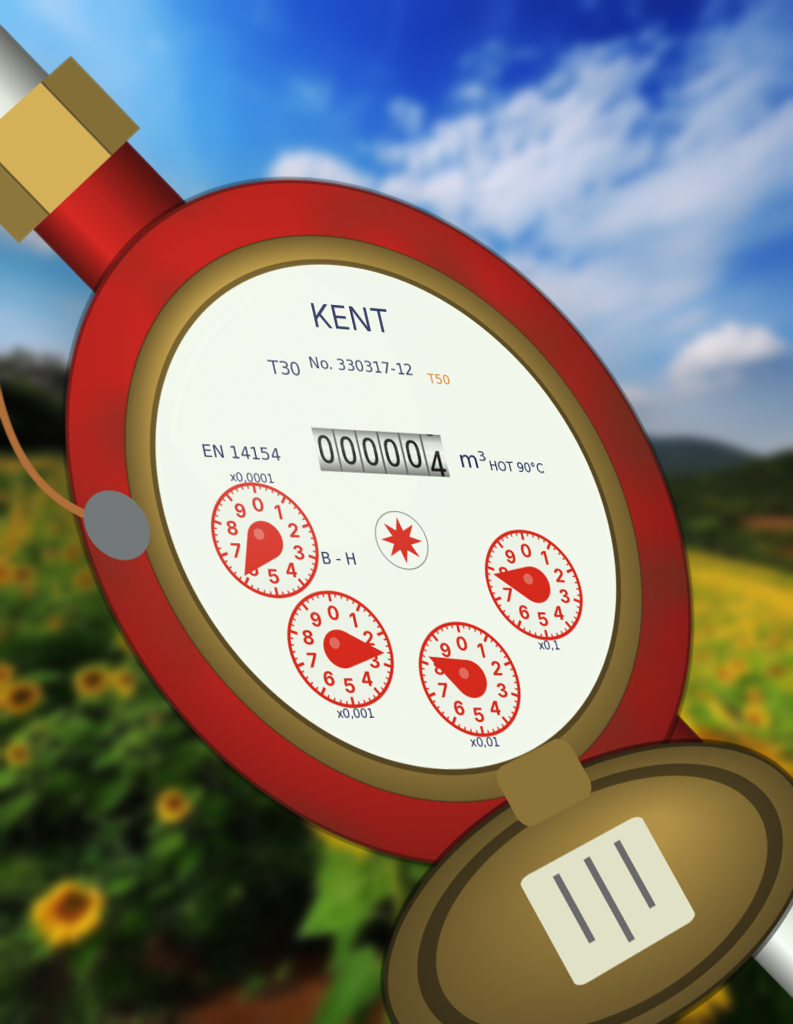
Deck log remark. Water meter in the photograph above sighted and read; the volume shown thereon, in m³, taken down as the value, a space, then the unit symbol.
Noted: 3.7826 m³
